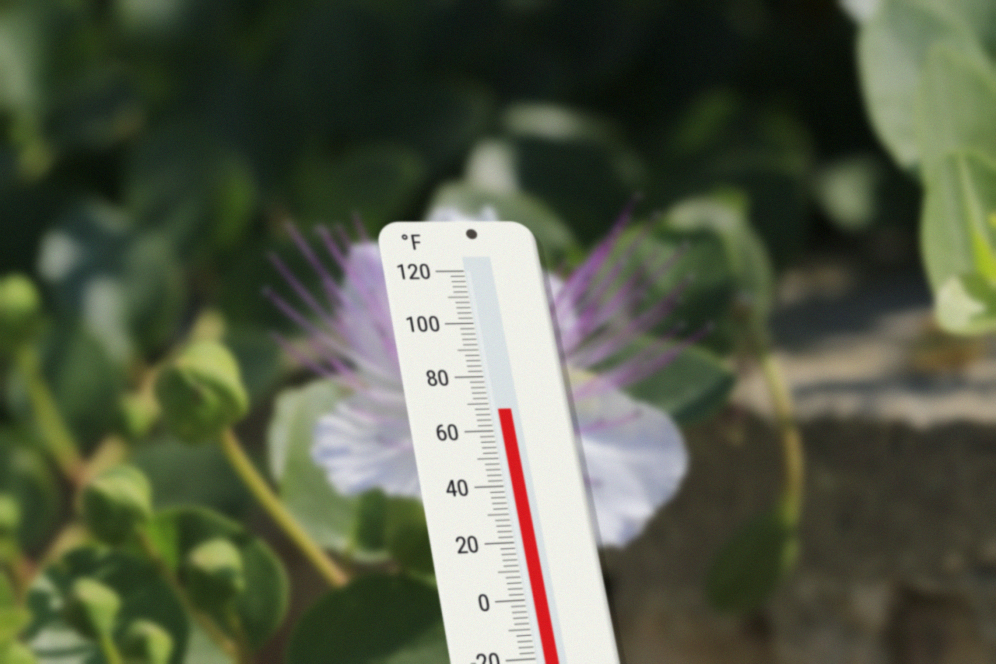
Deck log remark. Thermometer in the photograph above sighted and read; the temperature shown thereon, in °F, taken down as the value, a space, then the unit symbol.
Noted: 68 °F
